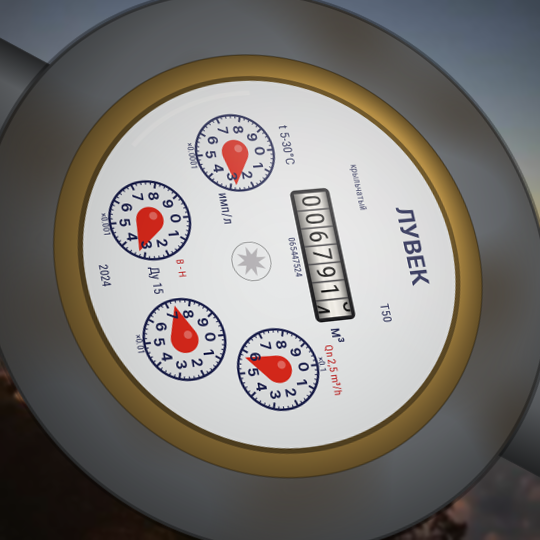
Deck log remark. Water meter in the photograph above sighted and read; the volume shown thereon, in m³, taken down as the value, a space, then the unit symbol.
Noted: 67913.5732 m³
